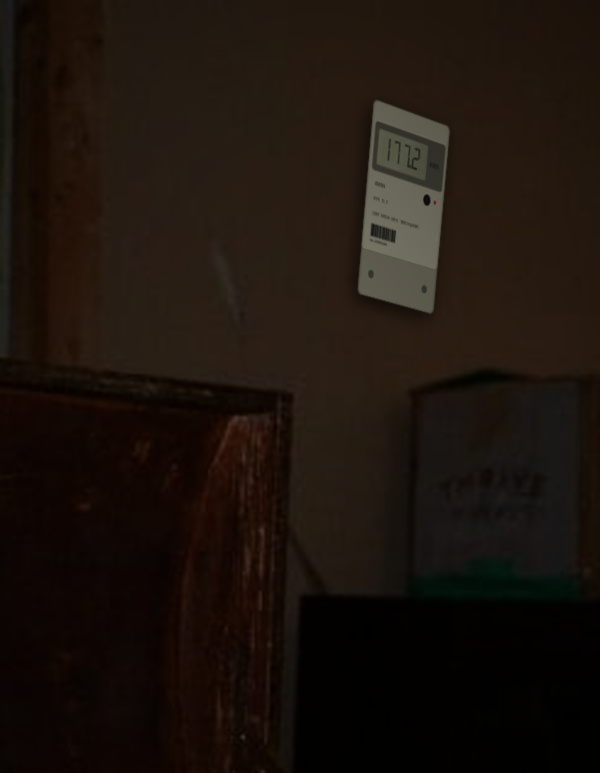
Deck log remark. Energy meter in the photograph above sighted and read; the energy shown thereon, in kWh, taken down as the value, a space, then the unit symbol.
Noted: 177.2 kWh
